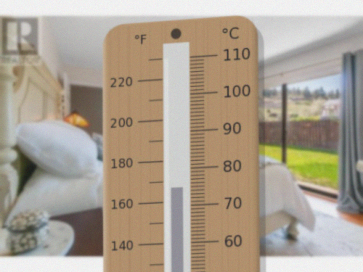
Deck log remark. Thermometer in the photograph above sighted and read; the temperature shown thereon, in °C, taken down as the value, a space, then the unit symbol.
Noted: 75 °C
